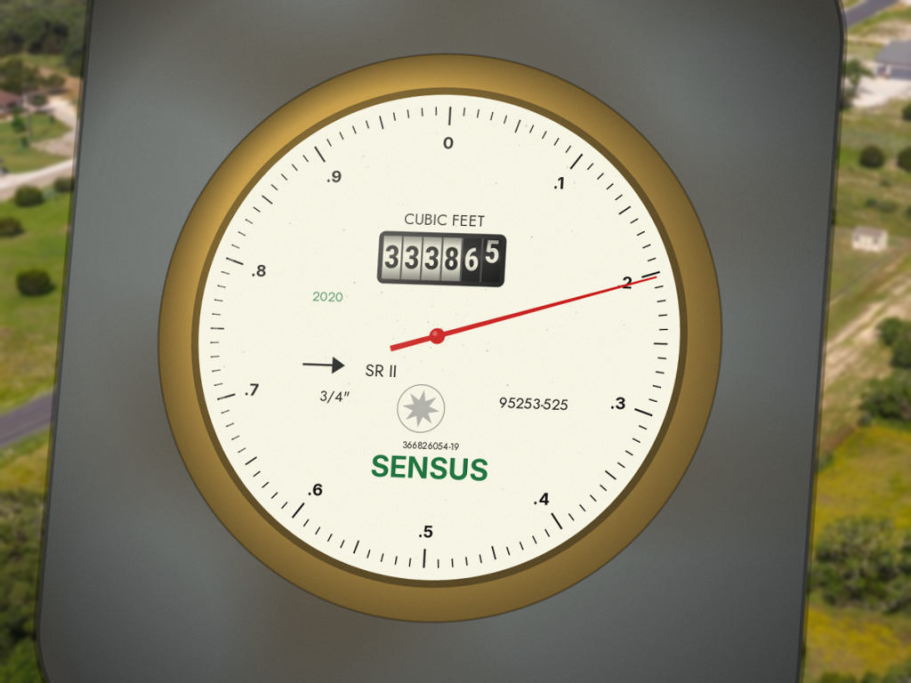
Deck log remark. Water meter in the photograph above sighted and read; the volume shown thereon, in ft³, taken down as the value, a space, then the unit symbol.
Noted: 333865.20 ft³
